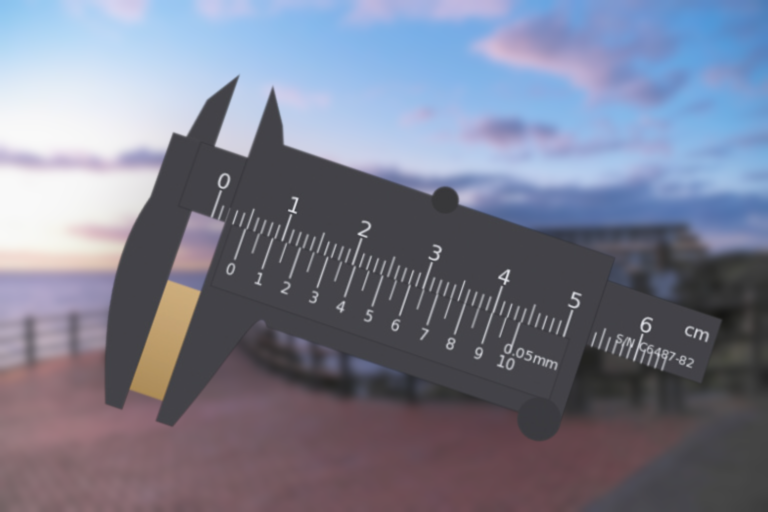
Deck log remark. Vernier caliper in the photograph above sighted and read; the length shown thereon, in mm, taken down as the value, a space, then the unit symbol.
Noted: 4.8 mm
